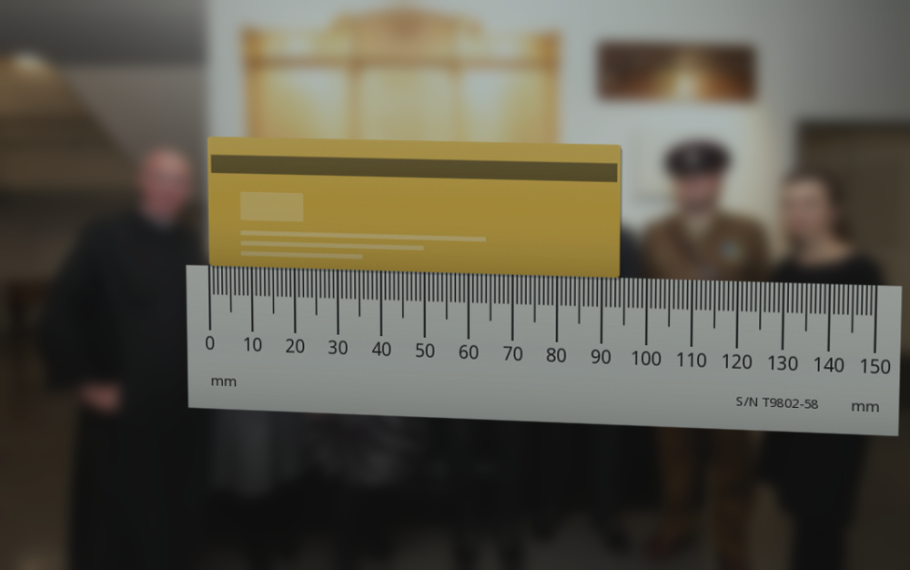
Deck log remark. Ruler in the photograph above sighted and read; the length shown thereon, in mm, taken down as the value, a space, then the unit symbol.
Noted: 94 mm
